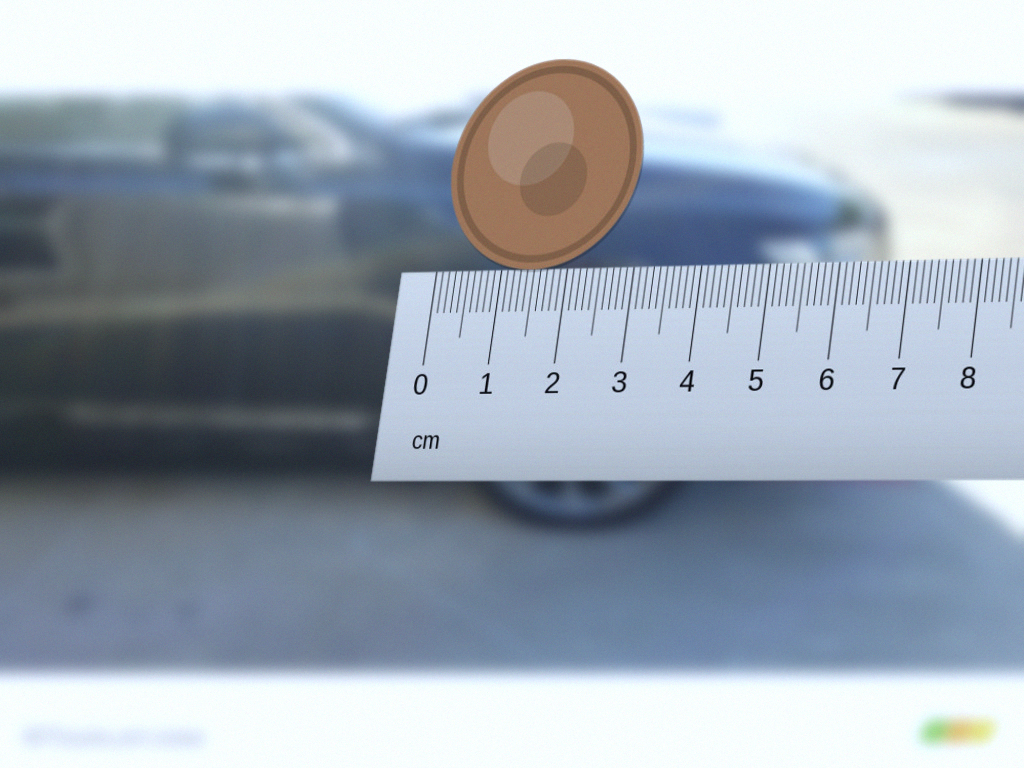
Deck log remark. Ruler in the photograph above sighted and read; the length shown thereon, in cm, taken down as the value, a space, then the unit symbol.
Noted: 2.9 cm
